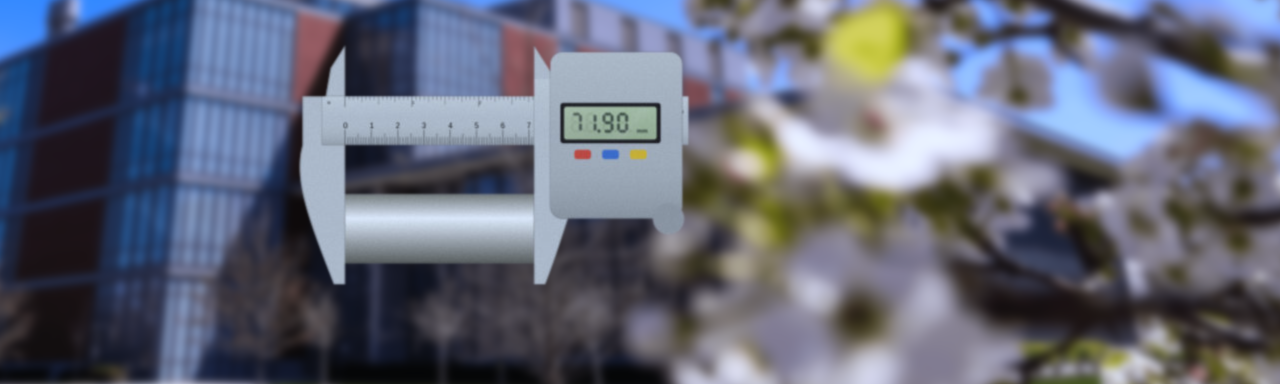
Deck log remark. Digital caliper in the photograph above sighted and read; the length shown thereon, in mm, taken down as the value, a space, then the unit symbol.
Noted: 71.90 mm
